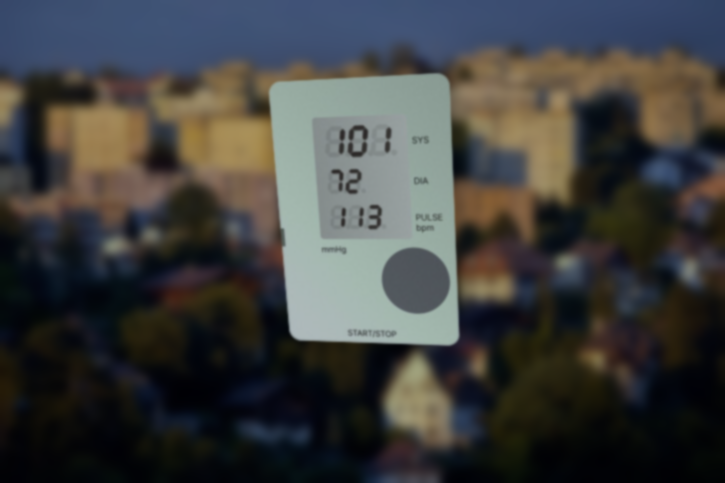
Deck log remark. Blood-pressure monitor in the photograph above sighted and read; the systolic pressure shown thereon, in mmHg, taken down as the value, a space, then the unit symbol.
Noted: 101 mmHg
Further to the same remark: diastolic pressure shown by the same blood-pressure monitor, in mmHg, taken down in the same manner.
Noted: 72 mmHg
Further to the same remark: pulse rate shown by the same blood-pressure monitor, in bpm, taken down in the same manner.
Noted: 113 bpm
